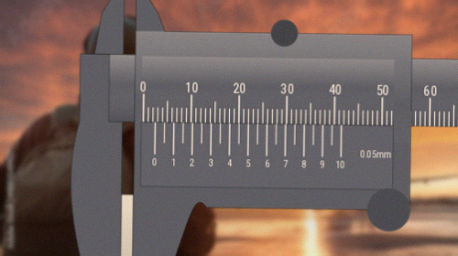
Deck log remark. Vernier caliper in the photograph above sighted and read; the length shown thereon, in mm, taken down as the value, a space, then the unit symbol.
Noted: 2.5 mm
